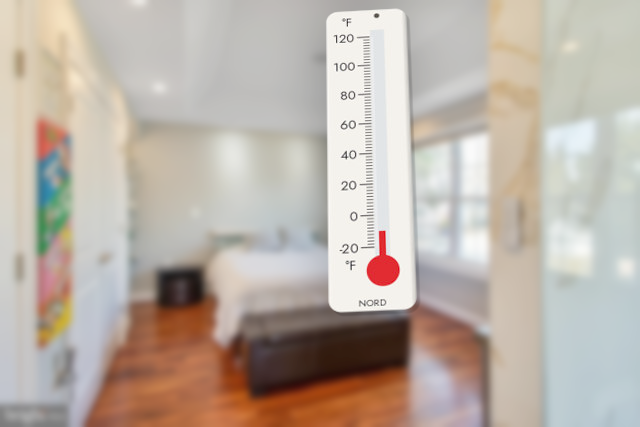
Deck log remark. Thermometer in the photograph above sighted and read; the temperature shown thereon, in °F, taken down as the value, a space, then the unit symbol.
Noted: -10 °F
